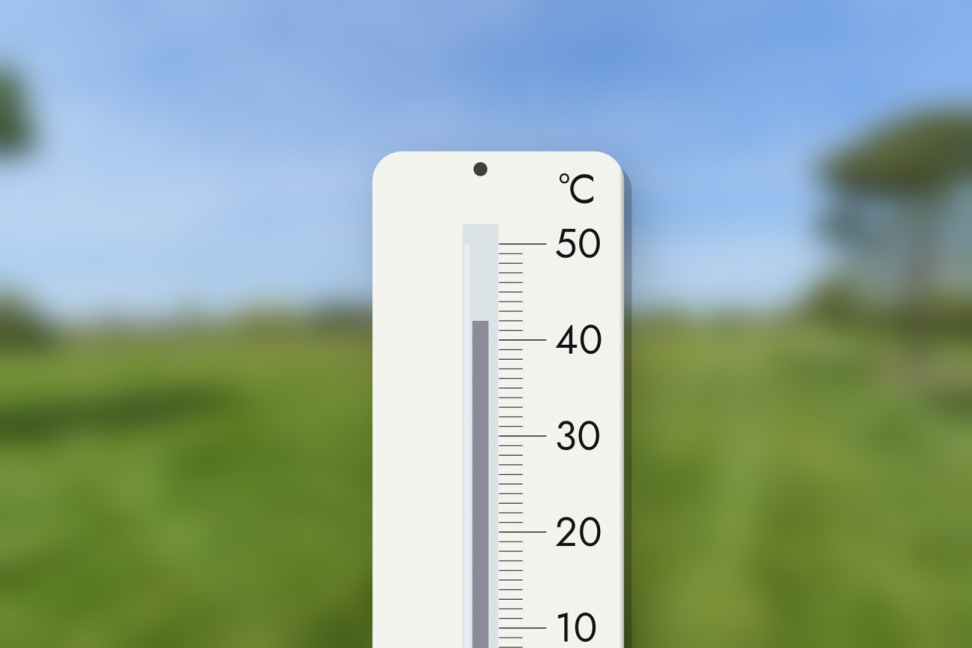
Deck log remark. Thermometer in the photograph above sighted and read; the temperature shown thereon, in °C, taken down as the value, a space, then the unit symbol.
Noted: 42 °C
